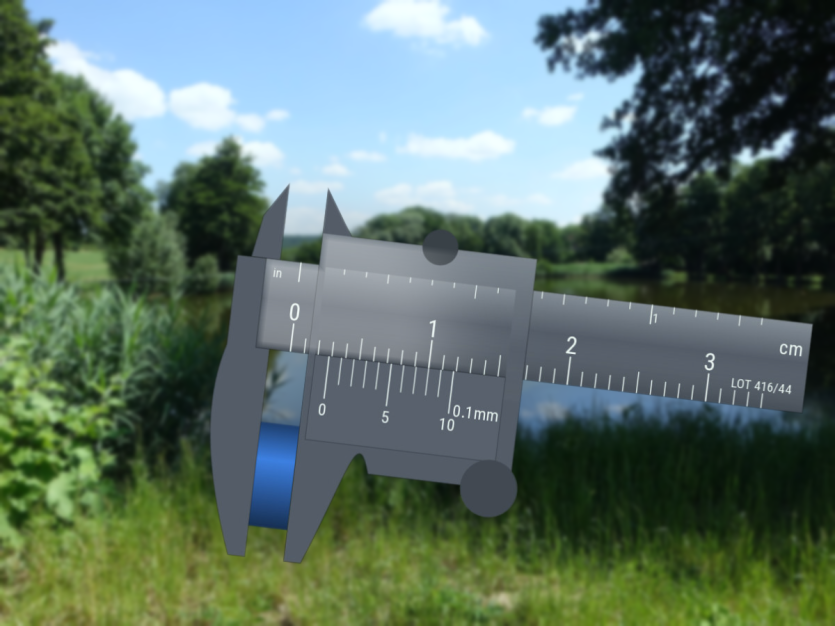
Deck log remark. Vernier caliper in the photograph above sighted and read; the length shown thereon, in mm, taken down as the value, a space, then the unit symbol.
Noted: 2.8 mm
